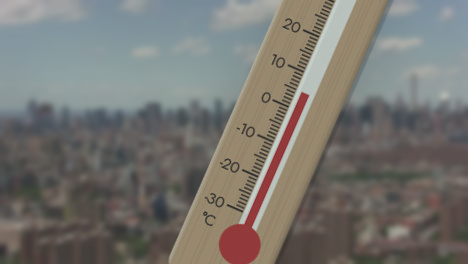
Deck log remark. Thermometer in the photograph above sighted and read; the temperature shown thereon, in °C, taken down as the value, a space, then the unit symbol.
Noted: 5 °C
